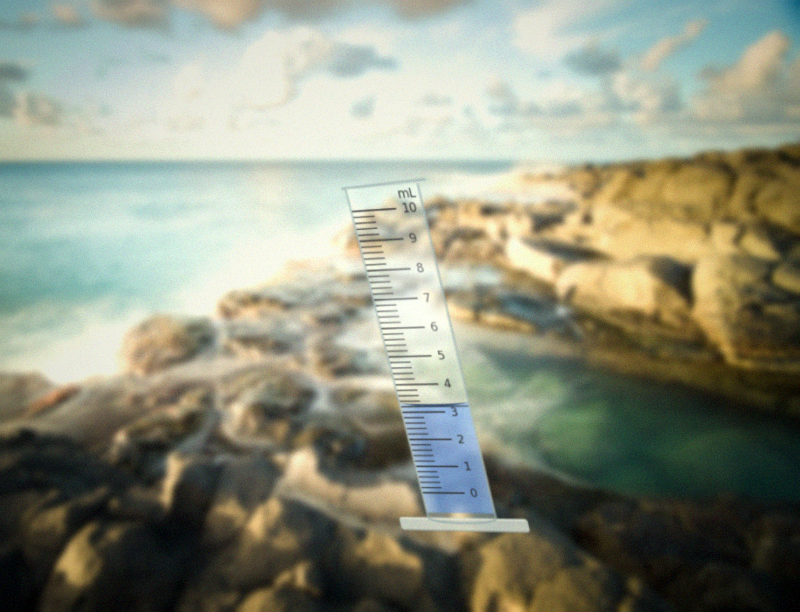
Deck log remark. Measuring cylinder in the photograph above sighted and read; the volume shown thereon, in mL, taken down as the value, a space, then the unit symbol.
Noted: 3.2 mL
